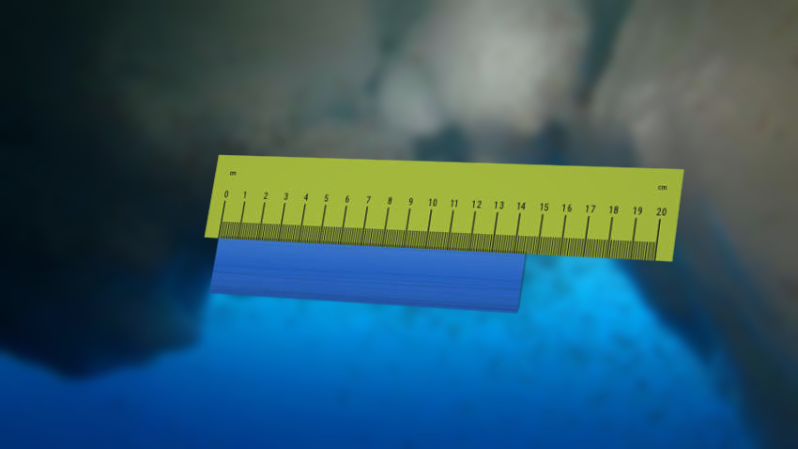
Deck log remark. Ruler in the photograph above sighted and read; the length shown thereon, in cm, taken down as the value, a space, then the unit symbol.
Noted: 14.5 cm
